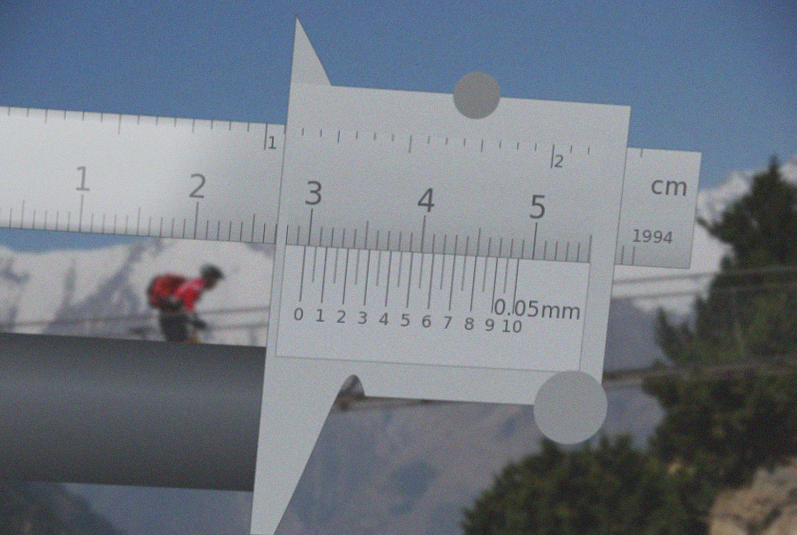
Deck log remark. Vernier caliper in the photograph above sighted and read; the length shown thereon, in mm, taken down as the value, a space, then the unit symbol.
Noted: 29.7 mm
